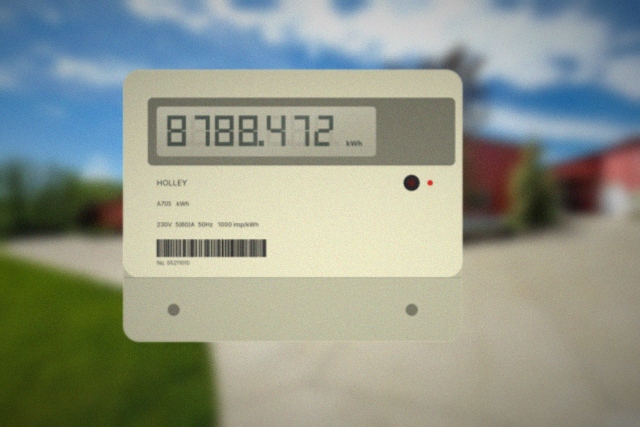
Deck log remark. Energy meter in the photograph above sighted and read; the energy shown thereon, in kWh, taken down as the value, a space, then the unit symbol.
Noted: 8788.472 kWh
